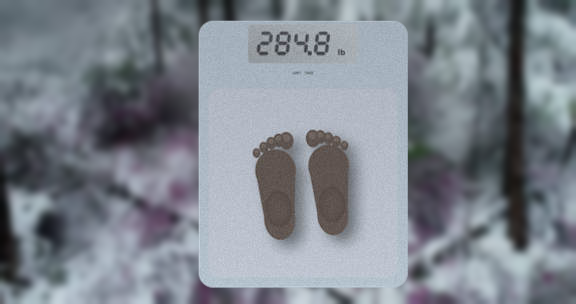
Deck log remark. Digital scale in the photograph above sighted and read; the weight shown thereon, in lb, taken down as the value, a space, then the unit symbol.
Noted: 284.8 lb
